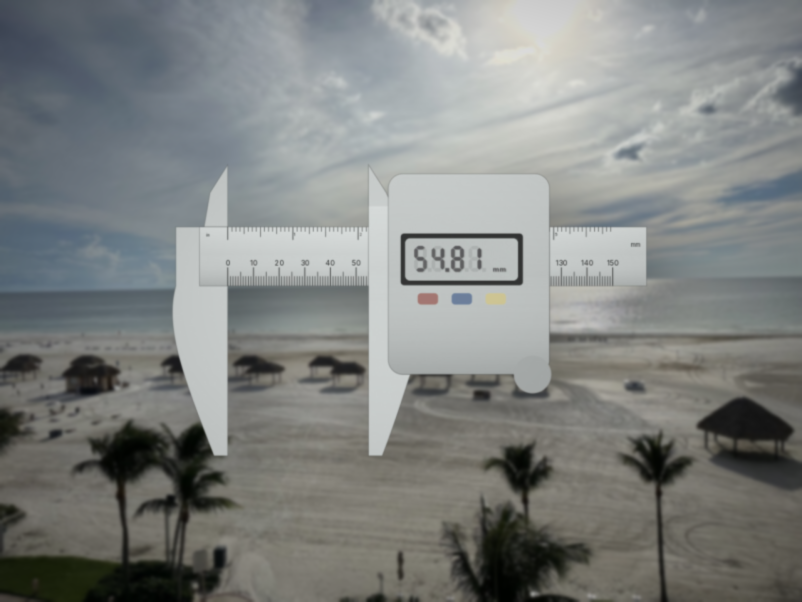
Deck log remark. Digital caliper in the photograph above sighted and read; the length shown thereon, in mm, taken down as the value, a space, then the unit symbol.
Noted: 54.81 mm
